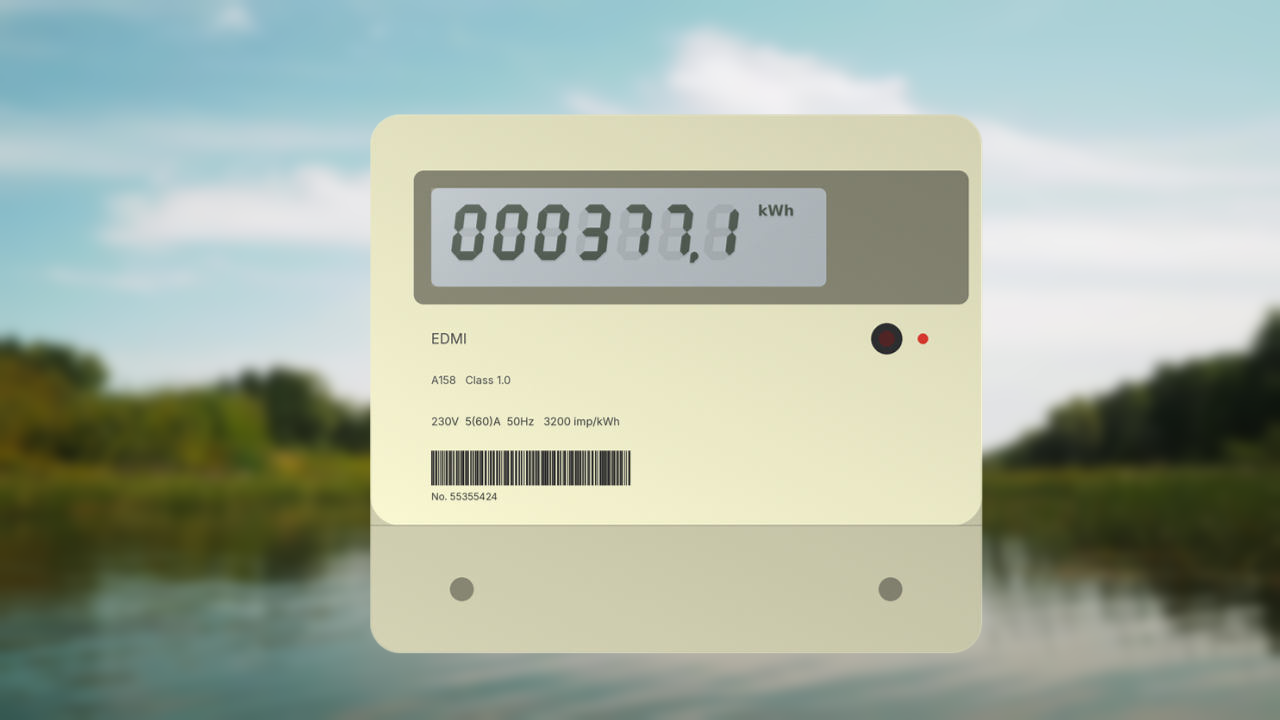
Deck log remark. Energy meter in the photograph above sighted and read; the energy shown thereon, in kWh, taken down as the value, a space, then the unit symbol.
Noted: 377.1 kWh
